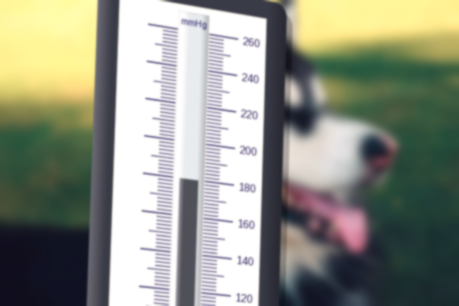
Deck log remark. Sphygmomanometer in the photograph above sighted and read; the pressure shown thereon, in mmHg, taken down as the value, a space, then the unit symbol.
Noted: 180 mmHg
